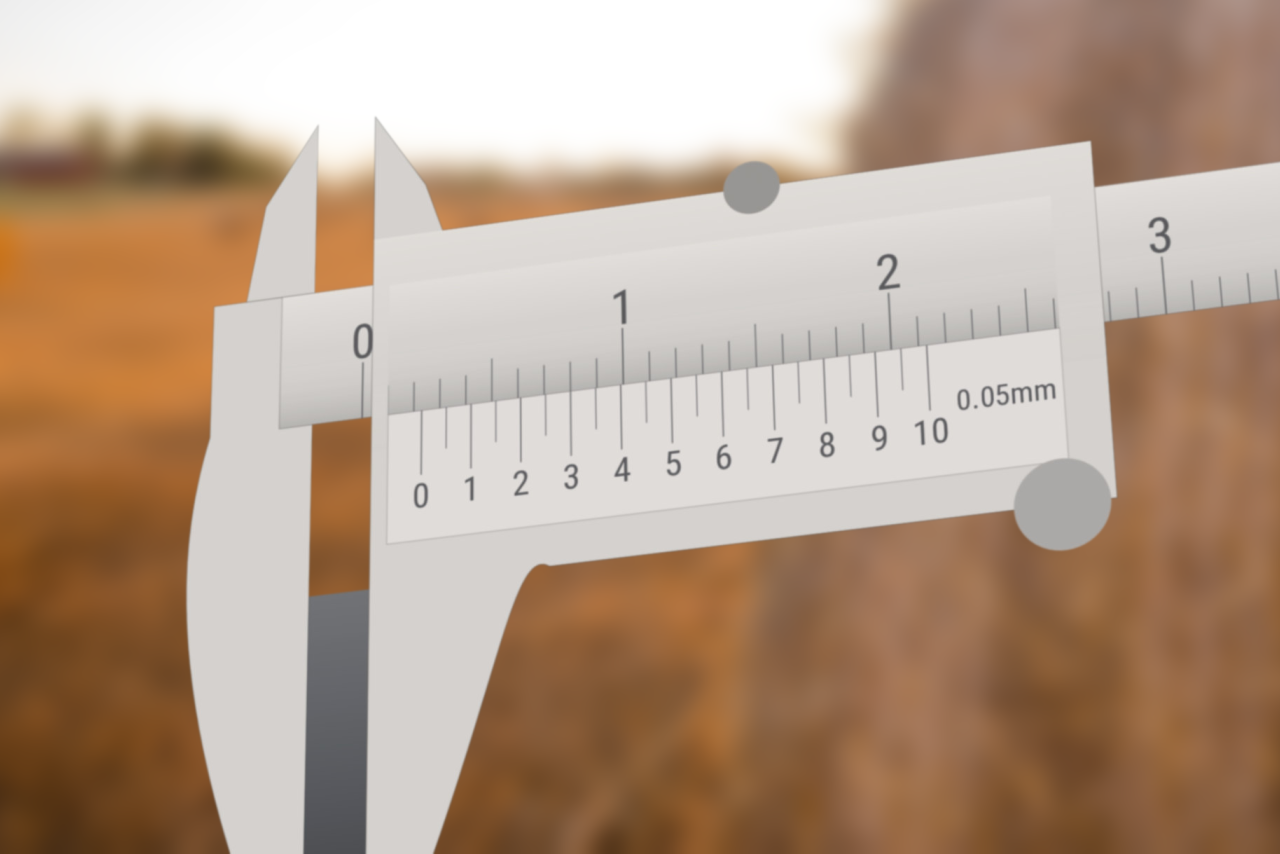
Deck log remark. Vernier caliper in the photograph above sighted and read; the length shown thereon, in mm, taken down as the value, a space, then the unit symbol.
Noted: 2.3 mm
